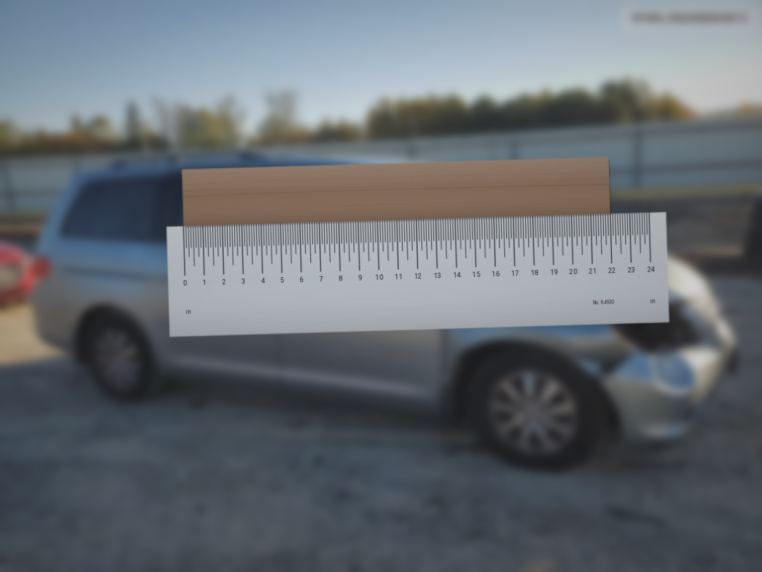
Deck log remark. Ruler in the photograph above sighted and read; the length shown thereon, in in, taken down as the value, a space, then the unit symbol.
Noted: 22 in
